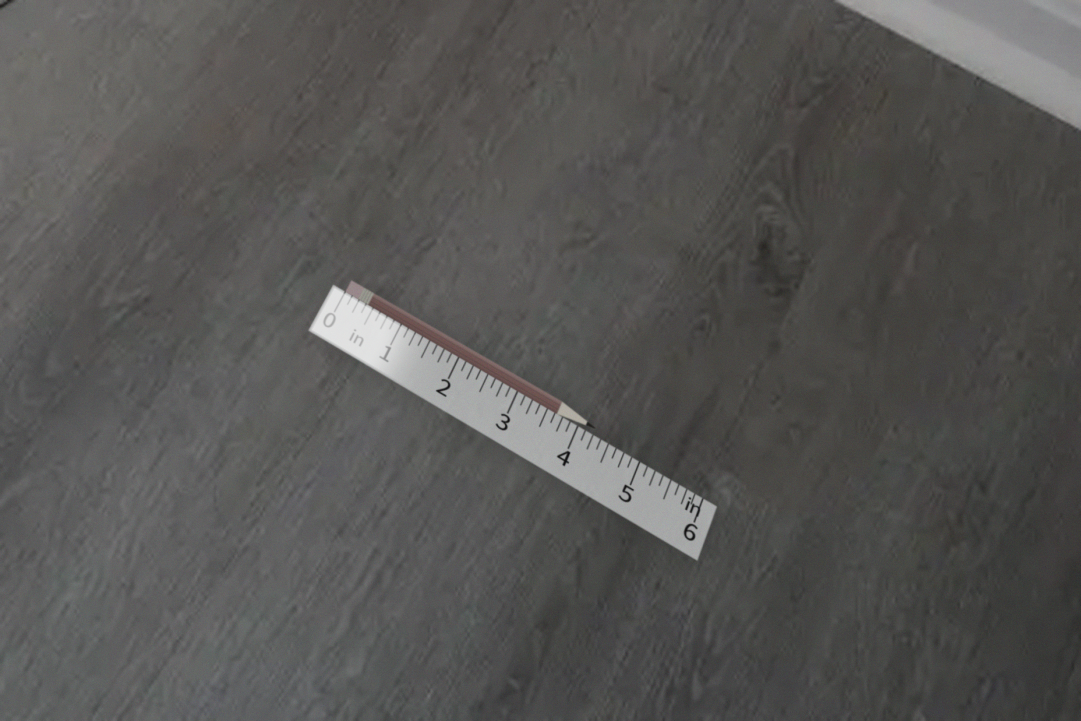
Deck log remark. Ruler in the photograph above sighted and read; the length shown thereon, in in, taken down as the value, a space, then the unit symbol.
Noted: 4.25 in
